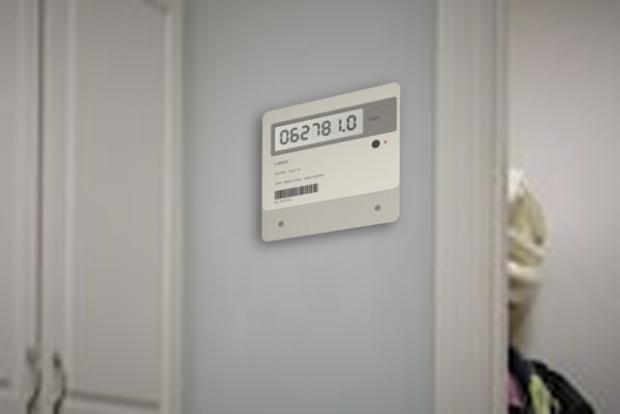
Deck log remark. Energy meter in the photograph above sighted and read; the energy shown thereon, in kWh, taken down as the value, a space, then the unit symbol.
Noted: 62781.0 kWh
